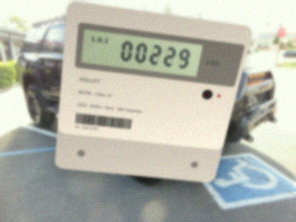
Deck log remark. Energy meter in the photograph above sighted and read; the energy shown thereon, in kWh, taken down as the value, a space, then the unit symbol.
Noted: 229 kWh
